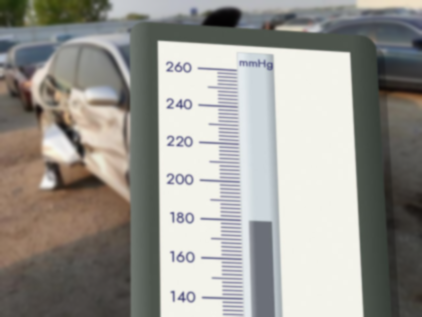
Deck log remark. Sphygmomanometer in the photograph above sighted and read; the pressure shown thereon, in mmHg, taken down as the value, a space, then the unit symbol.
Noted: 180 mmHg
